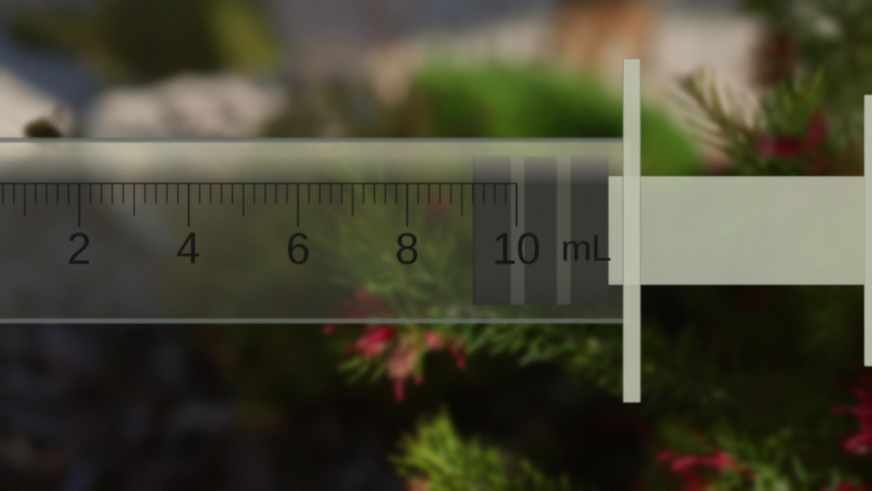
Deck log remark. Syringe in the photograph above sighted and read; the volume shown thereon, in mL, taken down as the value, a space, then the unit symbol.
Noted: 9.2 mL
